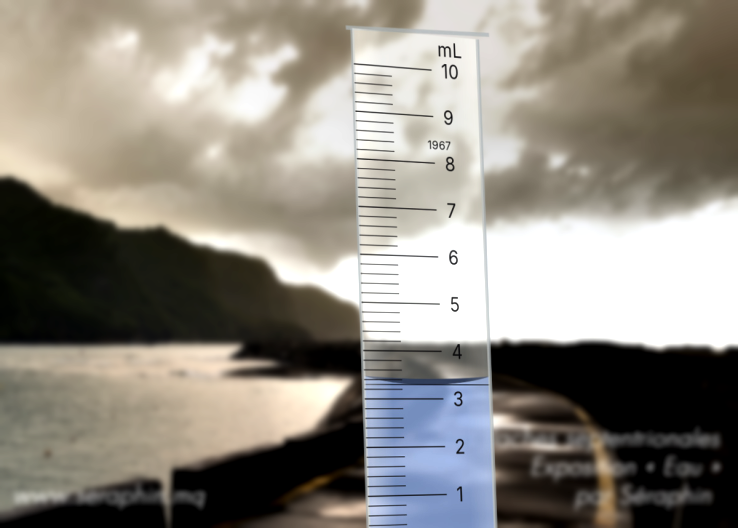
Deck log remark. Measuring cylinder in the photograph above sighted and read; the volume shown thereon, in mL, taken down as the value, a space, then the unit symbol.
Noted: 3.3 mL
